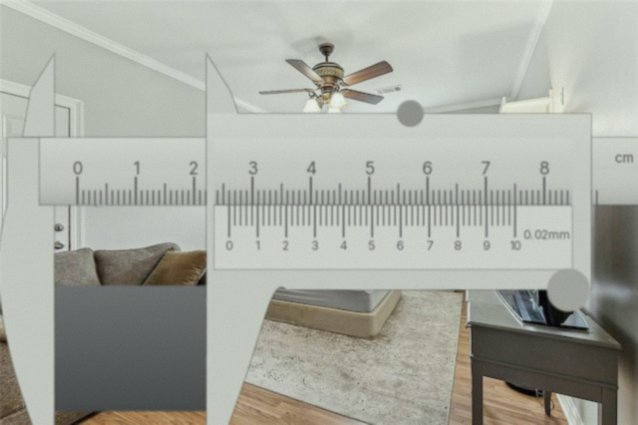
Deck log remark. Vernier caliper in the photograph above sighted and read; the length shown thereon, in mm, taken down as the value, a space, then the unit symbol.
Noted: 26.0 mm
